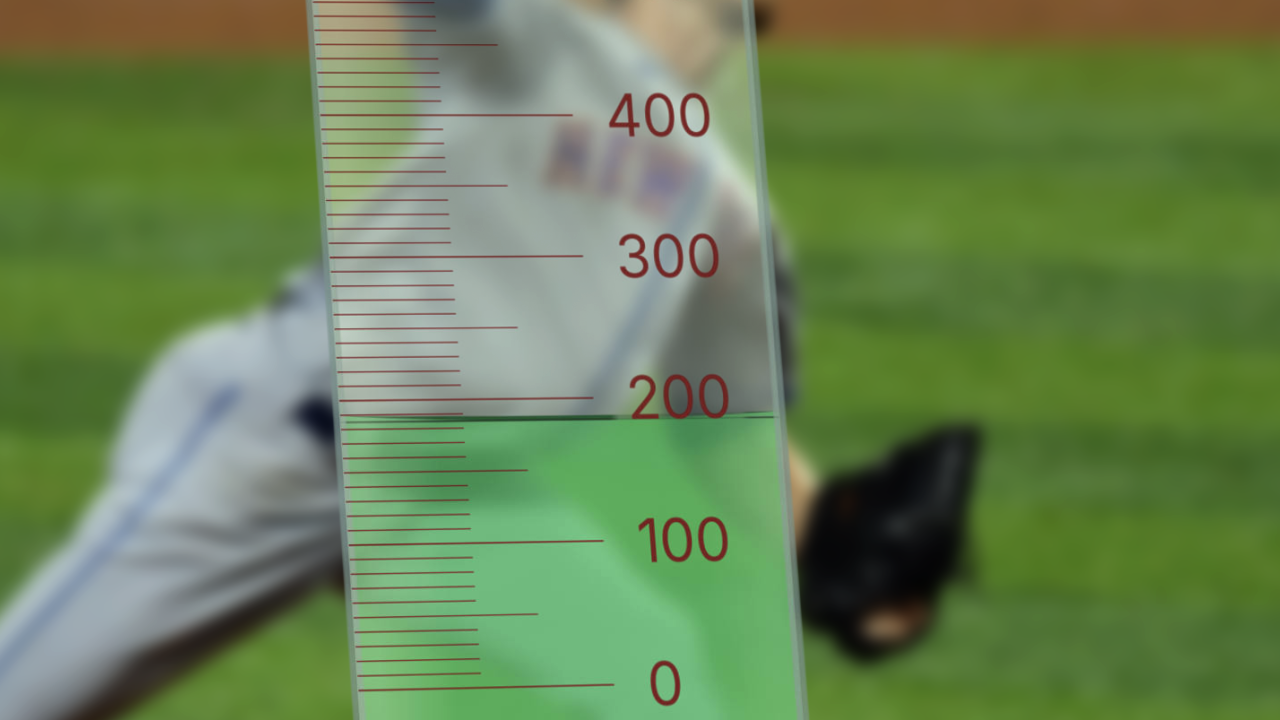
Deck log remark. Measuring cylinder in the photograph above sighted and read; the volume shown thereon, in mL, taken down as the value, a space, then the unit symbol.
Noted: 185 mL
